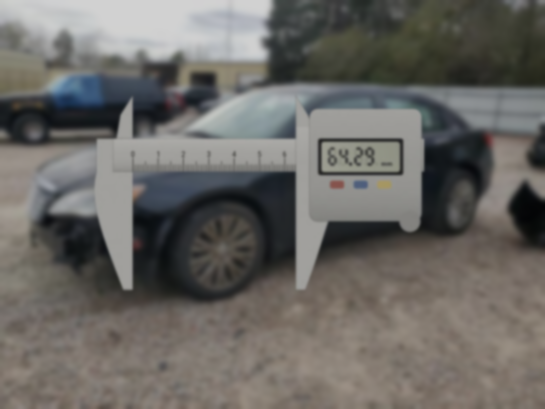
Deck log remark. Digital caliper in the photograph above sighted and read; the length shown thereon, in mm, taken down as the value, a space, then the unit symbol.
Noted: 64.29 mm
